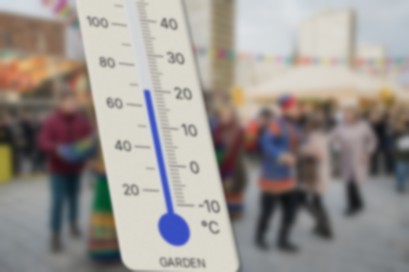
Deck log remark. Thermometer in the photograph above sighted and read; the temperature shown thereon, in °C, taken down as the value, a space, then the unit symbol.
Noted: 20 °C
